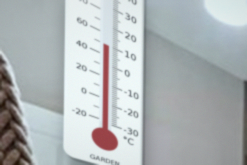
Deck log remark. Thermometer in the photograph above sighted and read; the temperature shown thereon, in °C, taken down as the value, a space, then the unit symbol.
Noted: 10 °C
